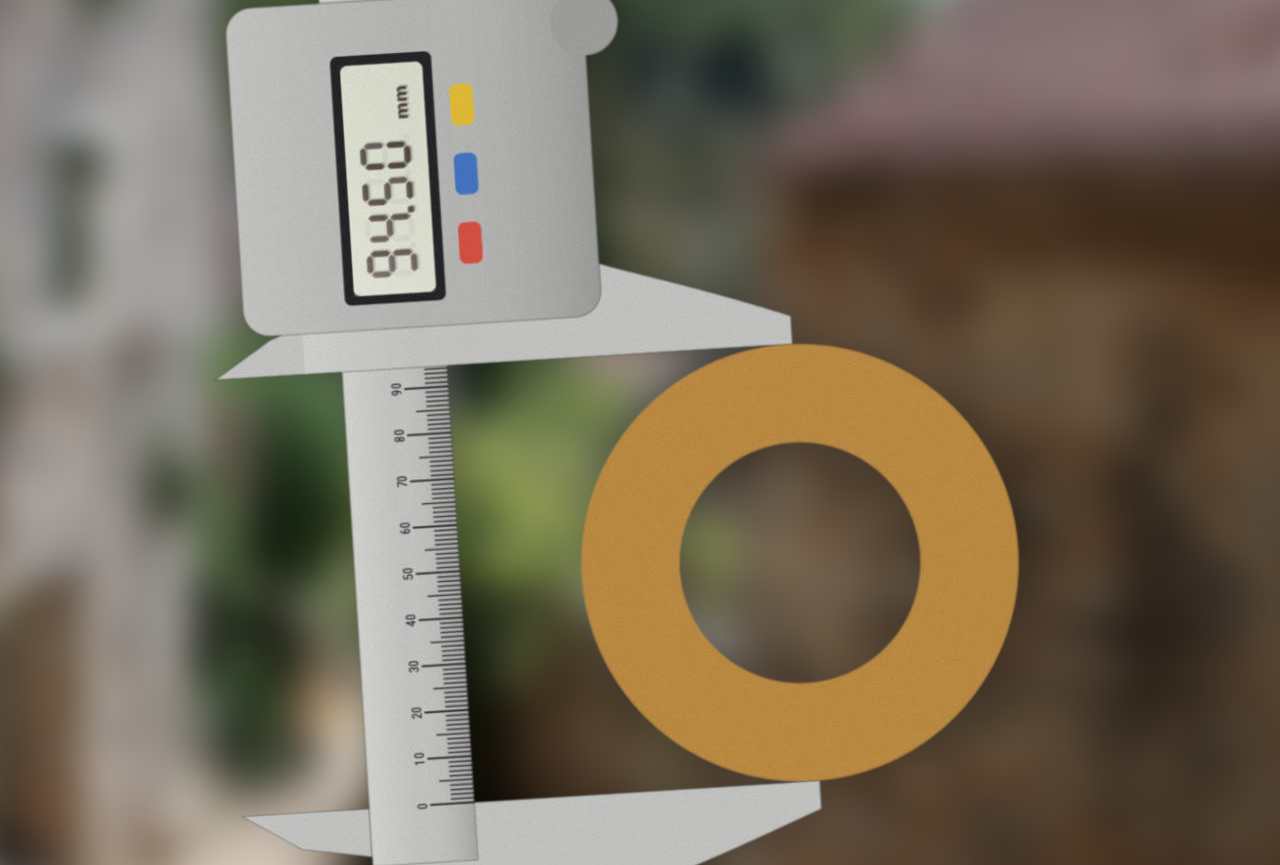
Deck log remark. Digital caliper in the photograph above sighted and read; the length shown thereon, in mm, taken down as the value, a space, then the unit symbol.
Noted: 94.50 mm
